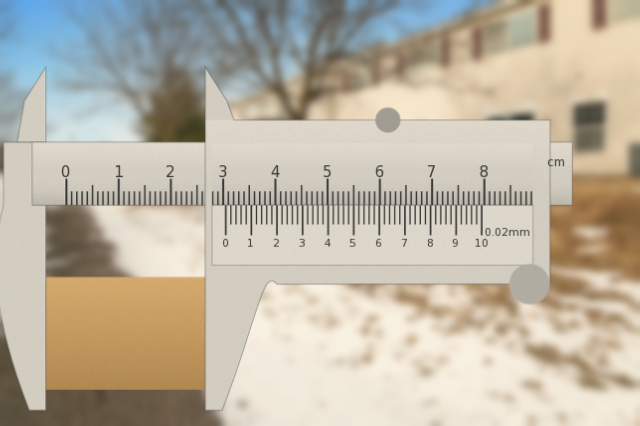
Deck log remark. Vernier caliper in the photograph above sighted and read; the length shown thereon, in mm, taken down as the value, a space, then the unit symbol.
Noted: 30.5 mm
